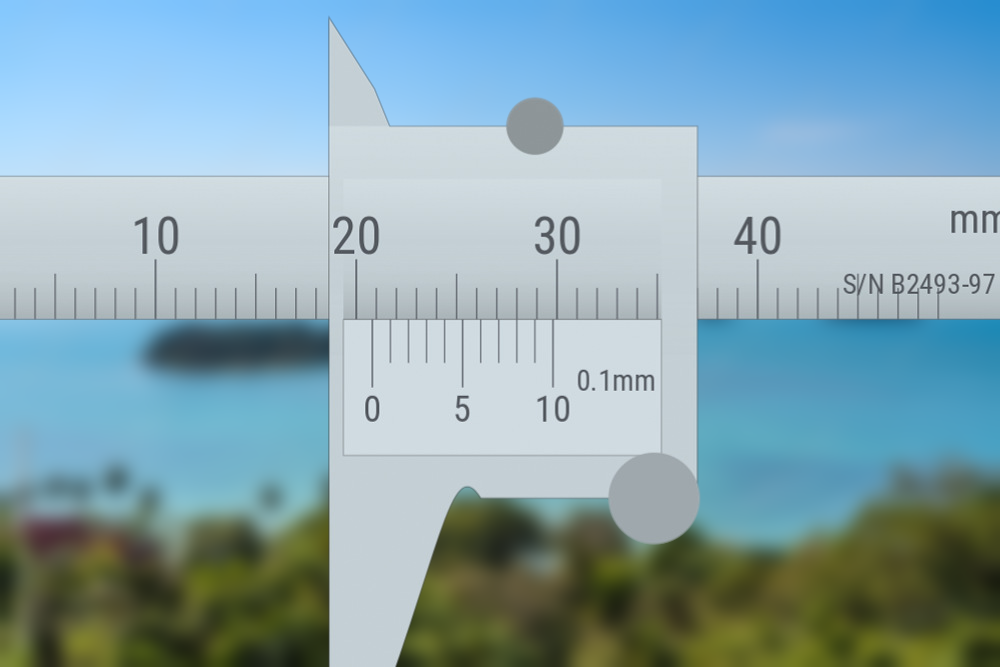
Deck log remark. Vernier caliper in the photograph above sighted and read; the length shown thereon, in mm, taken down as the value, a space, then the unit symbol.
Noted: 20.8 mm
